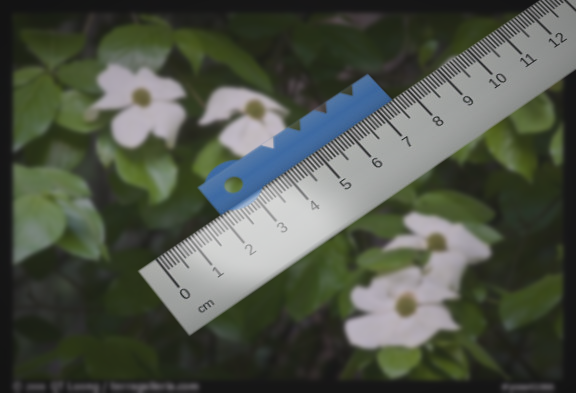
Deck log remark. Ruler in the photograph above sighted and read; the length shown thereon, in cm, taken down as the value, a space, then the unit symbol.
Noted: 5.5 cm
